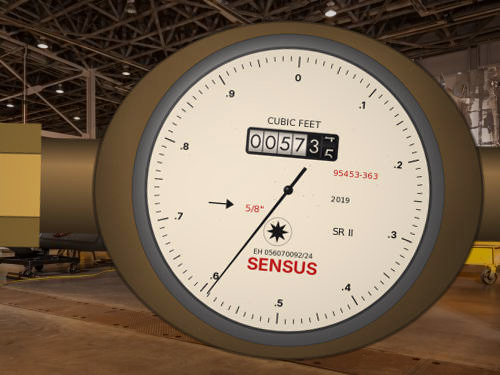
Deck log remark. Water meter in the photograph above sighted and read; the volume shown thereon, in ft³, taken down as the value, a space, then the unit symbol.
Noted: 5734.59 ft³
